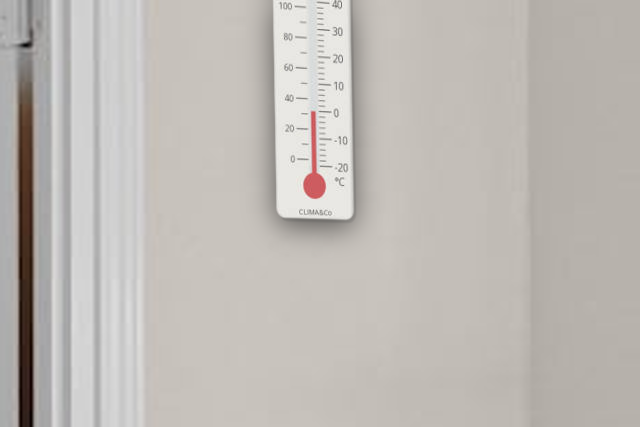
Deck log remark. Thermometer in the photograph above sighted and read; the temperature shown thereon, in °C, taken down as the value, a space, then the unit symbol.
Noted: 0 °C
